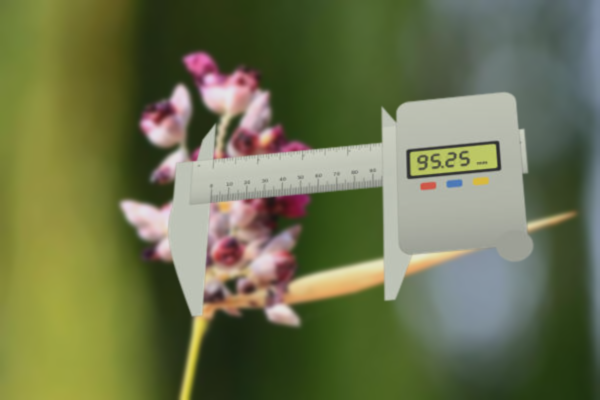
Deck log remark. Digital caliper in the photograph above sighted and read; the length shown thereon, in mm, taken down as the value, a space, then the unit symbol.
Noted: 95.25 mm
